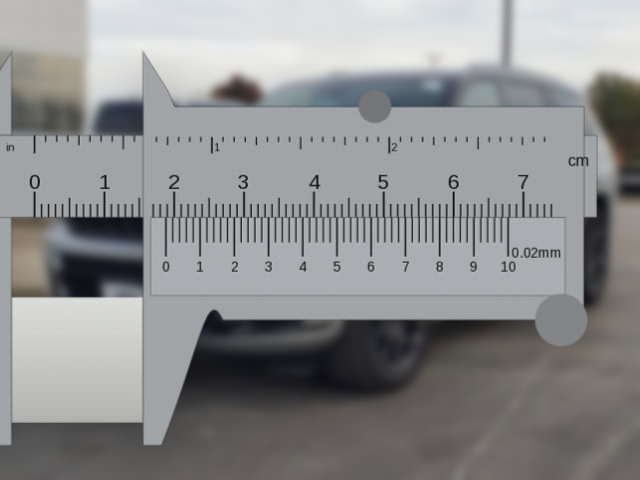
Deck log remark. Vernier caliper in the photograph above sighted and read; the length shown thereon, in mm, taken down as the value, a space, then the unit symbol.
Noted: 18.8 mm
